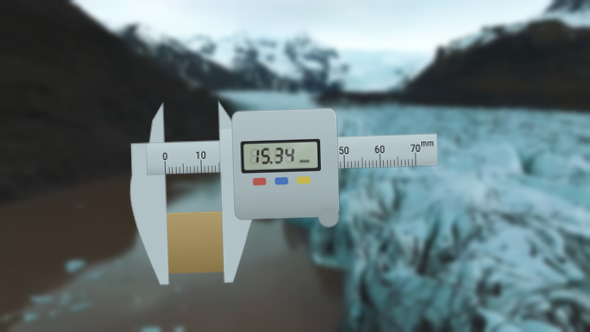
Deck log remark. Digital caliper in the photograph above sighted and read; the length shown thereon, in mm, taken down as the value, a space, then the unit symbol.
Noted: 15.34 mm
